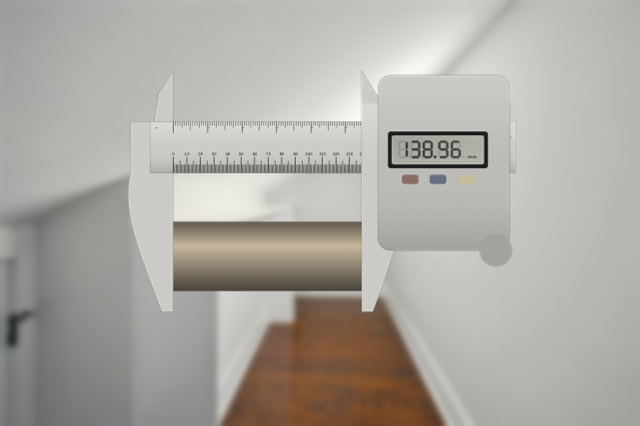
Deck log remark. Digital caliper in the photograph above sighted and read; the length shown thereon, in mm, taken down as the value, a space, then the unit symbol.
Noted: 138.96 mm
